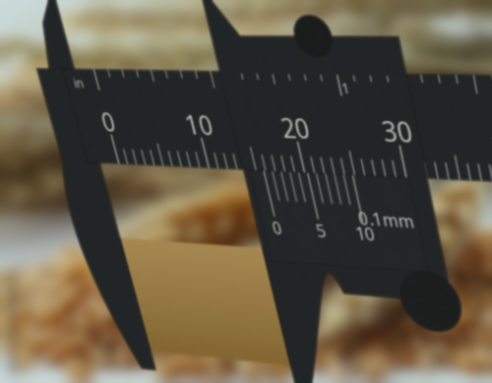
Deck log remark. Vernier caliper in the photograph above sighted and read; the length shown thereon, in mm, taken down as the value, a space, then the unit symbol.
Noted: 15.8 mm
